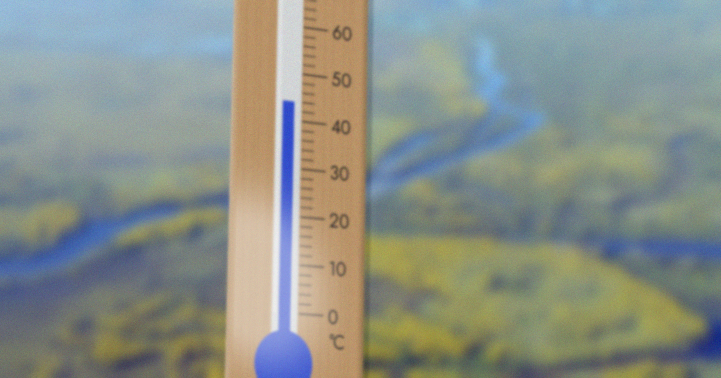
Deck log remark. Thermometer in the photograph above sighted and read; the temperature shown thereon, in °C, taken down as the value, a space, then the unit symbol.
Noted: 44 °C
